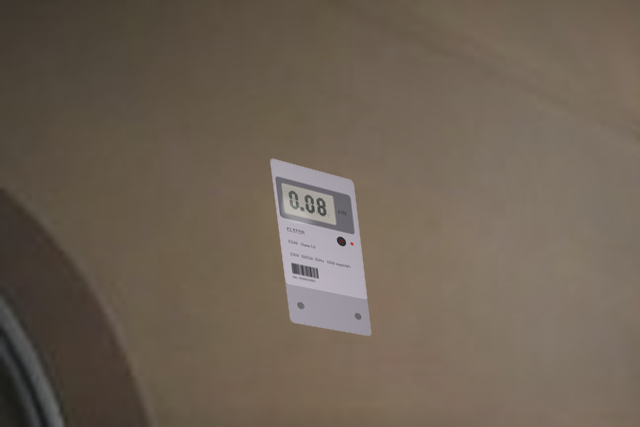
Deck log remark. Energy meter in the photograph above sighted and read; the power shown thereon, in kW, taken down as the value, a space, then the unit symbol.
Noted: 0.08 kW
